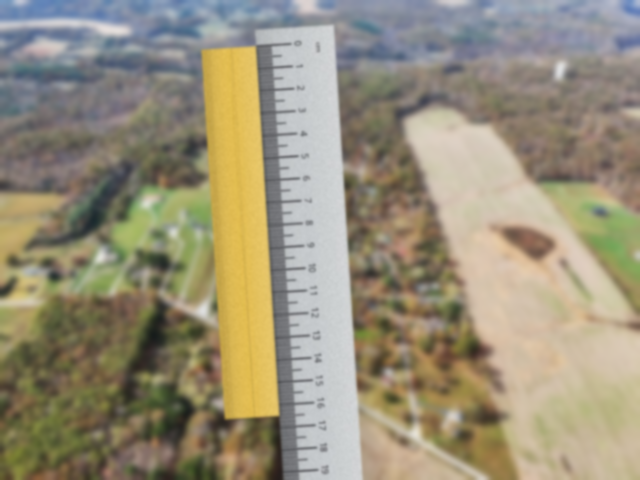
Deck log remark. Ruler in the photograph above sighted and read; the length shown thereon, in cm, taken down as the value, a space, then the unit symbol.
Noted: 16.5 cm
